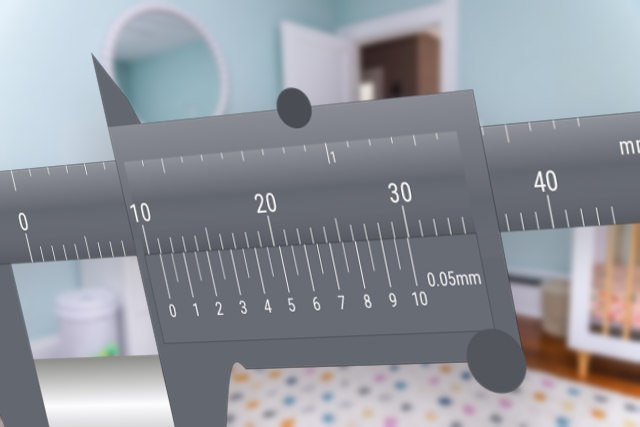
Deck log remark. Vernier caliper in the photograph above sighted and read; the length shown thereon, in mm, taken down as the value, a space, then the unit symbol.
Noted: 10.9 mm
